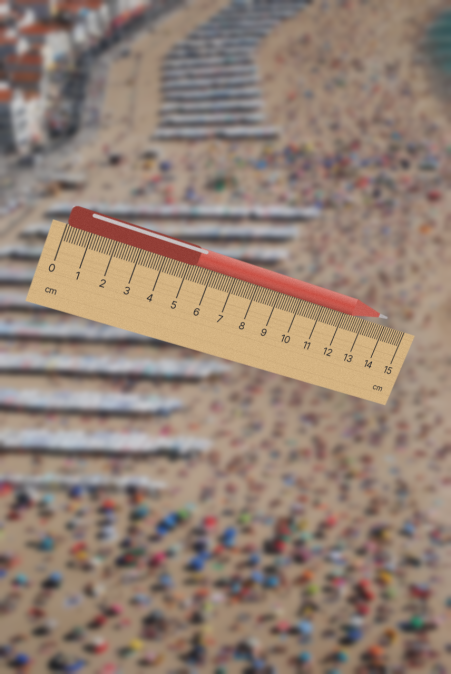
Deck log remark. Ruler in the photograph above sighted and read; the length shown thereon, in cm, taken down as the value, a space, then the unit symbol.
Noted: 14 cm
